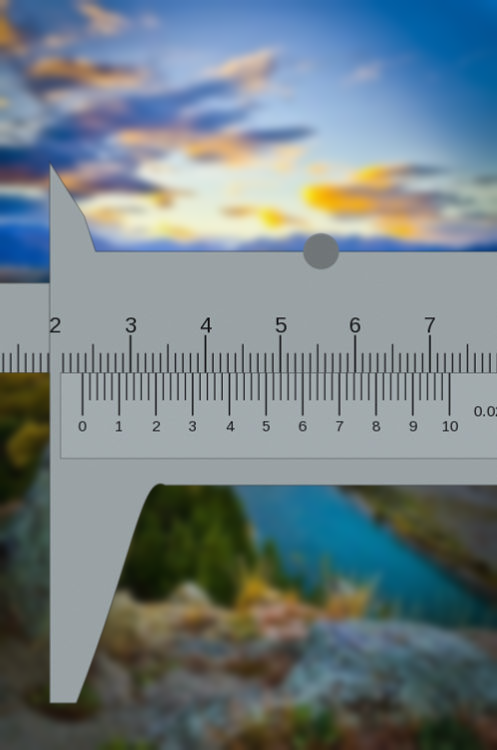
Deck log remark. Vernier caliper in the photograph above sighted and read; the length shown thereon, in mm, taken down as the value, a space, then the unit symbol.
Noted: 23.6 mm
